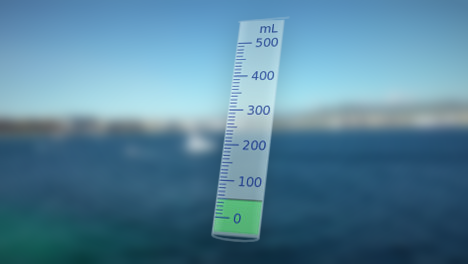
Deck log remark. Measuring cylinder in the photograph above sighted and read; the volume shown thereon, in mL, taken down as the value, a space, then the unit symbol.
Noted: 50 mL
